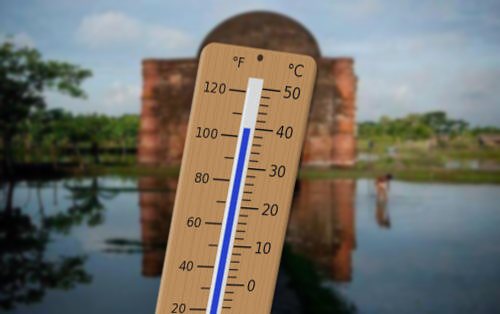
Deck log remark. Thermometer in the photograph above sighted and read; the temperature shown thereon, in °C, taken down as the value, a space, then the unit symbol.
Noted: 40 °C
